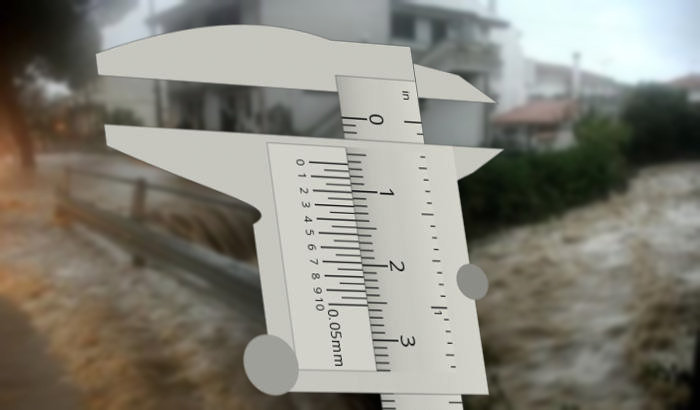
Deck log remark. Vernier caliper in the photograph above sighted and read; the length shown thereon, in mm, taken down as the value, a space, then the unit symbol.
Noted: 6.4 mm
